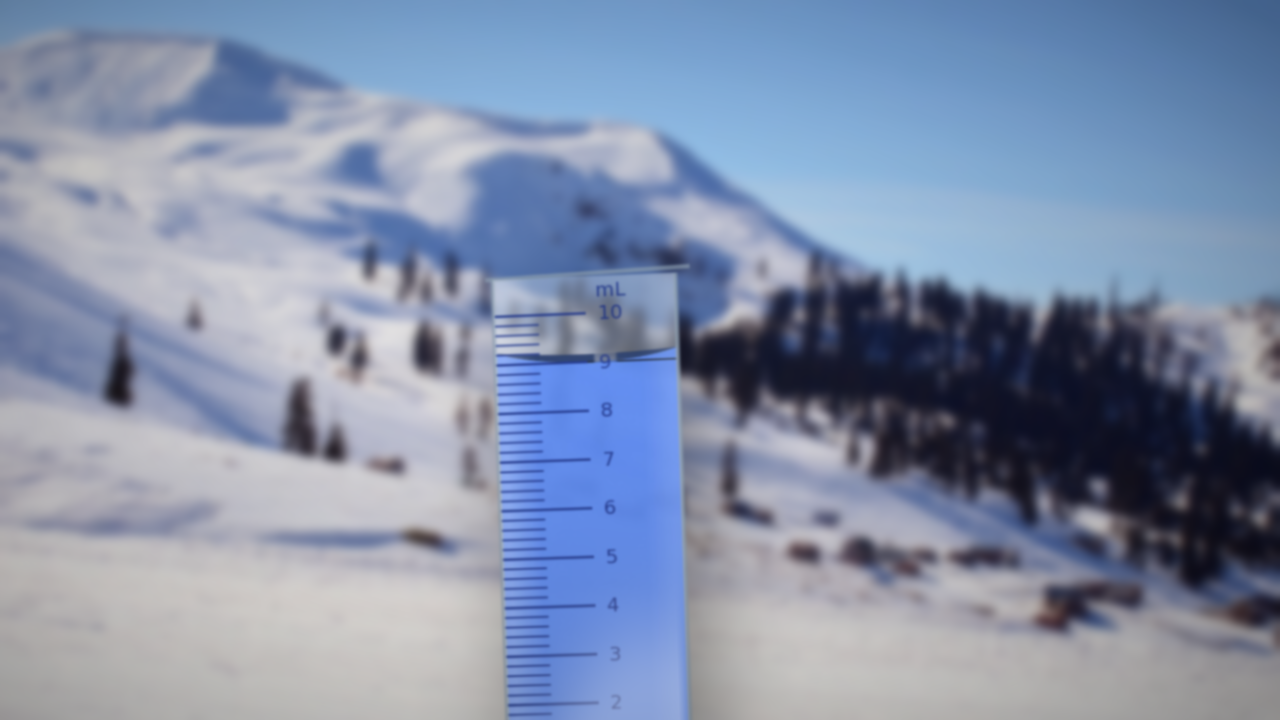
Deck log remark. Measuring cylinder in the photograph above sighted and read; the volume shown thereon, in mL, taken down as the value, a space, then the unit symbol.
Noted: 9 mL
